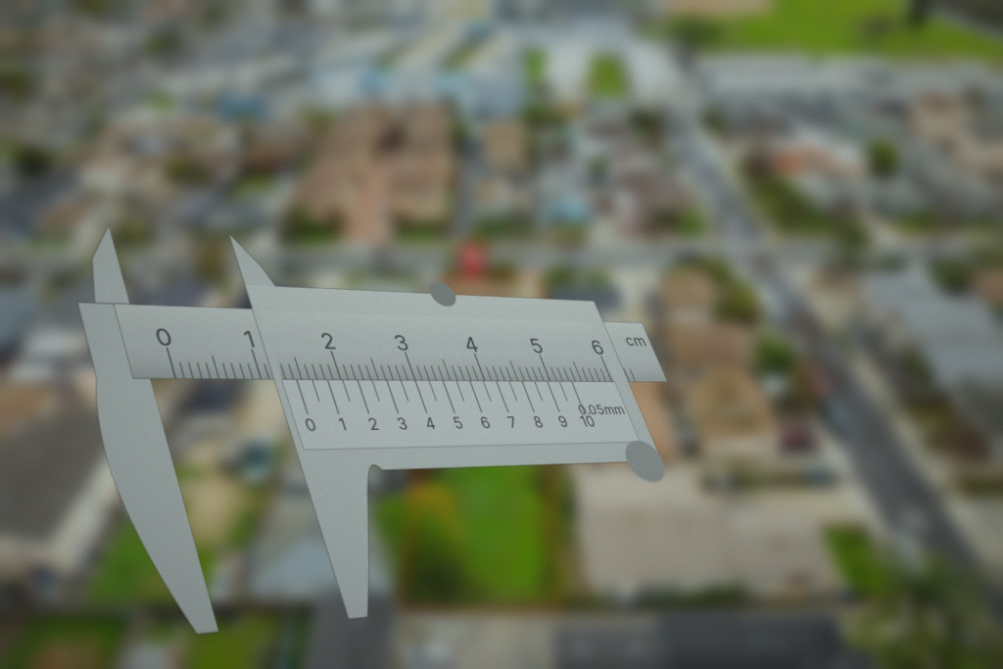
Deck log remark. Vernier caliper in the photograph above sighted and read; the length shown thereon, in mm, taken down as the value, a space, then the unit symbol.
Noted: 14.4 mm
